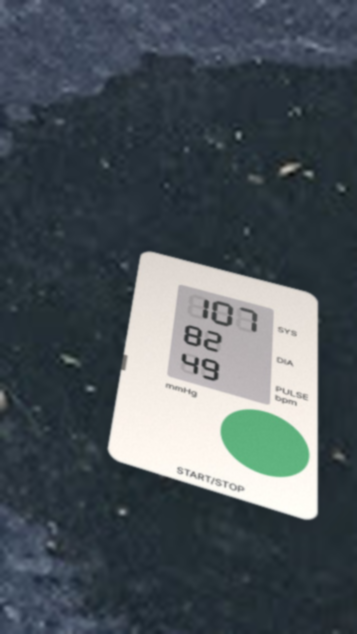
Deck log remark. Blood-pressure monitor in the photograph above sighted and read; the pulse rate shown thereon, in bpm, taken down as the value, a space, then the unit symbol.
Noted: 49 bpm
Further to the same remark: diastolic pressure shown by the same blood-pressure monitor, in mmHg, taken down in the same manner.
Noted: 82 mmHg
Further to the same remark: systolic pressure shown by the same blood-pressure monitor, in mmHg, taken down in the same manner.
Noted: 107 mmHg
